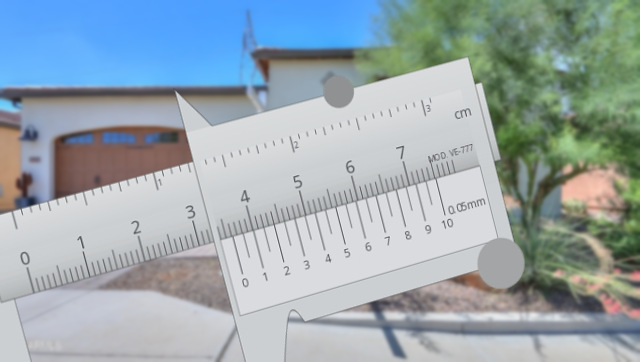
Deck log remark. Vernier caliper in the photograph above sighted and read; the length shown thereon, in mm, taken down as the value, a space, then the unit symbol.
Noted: 36.2 mm
